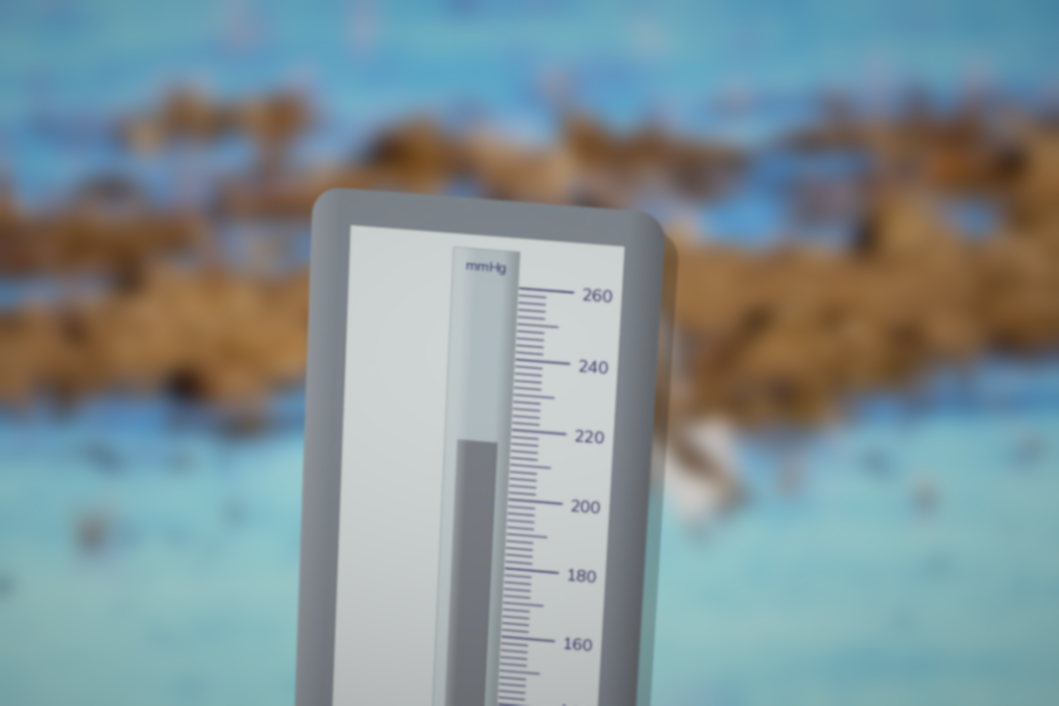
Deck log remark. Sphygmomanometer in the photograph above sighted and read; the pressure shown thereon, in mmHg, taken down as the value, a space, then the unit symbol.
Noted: 216 mmHg
